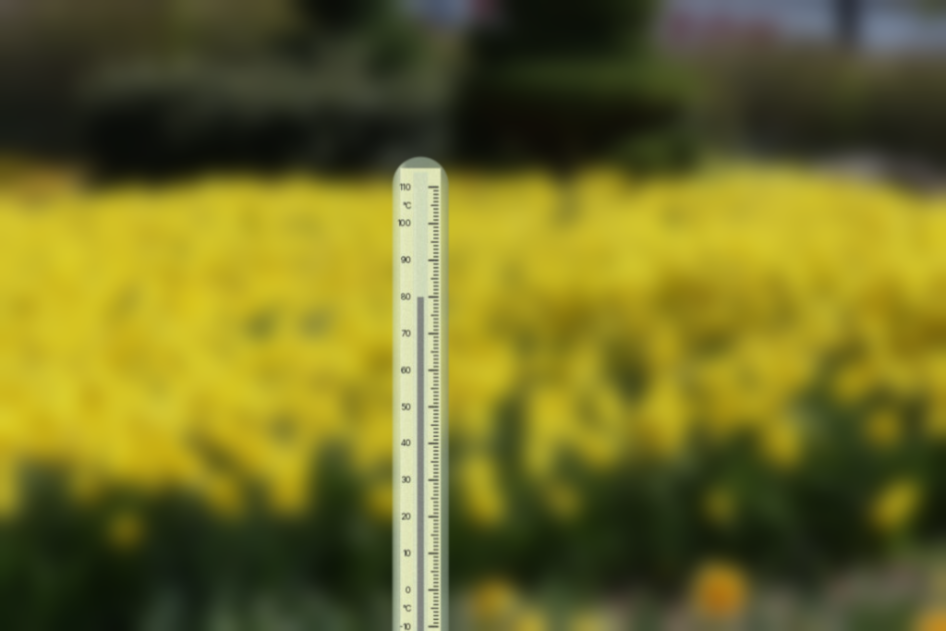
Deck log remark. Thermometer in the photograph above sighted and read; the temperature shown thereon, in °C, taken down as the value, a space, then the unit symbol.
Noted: 80 °C
